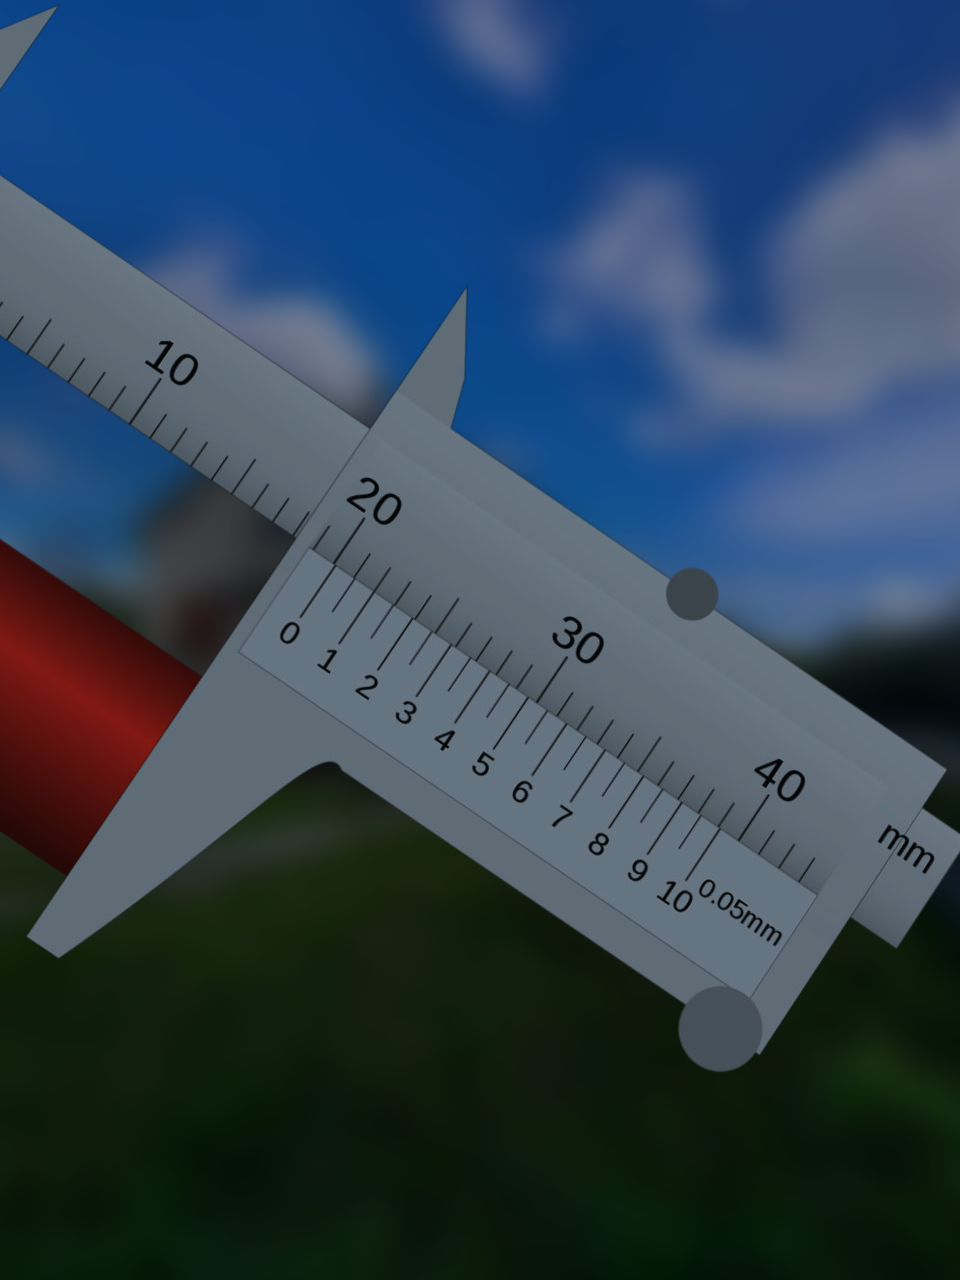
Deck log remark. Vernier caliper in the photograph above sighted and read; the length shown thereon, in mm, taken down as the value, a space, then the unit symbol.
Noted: 20.1 mm
